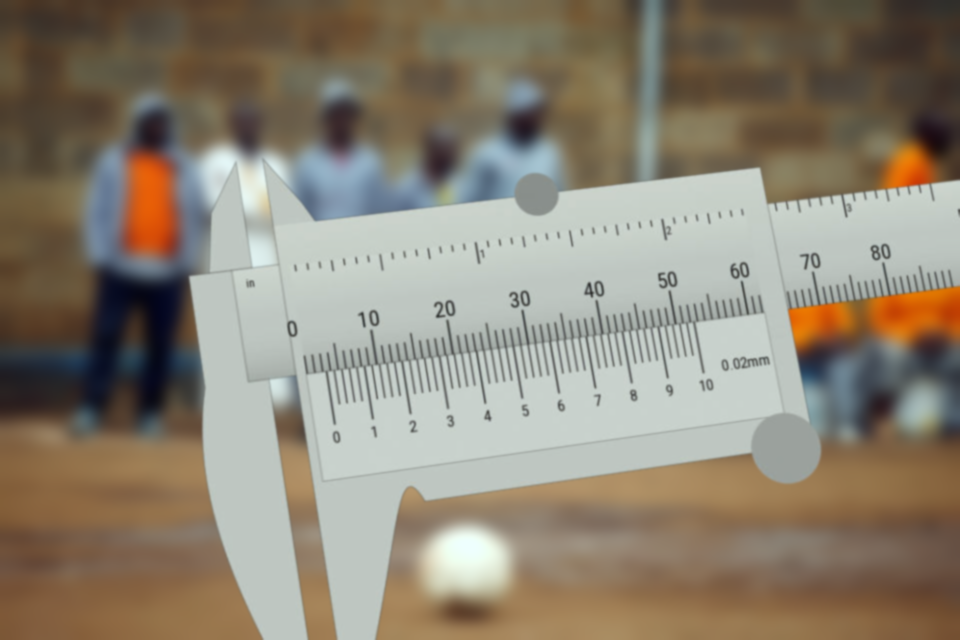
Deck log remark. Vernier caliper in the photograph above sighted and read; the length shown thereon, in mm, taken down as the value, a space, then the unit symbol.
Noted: 3.5 mm
